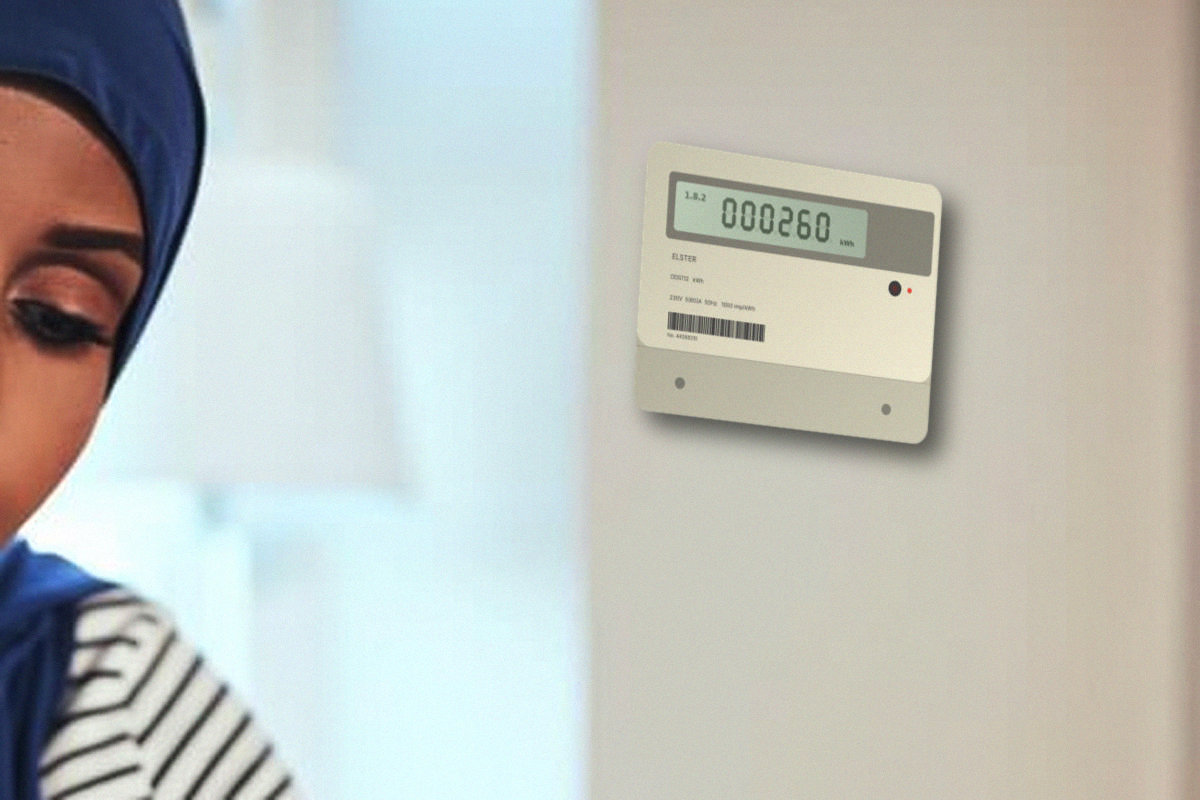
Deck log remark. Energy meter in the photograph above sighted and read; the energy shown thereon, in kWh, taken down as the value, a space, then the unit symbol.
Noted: 260 kWh
